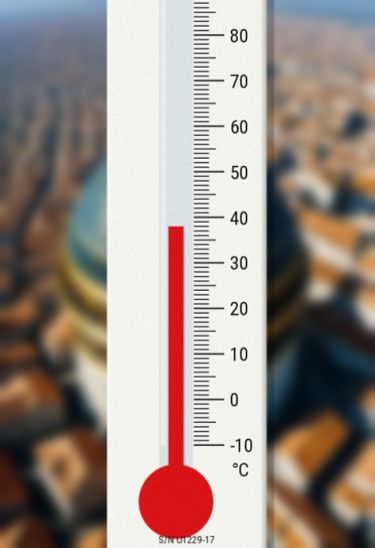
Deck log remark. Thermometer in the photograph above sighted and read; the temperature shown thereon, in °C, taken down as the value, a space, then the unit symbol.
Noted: 38 °C
